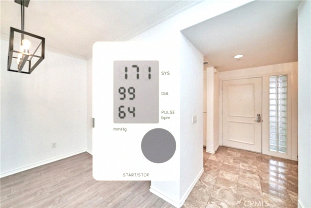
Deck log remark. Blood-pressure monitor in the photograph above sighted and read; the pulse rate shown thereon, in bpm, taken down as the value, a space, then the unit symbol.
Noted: 64 bpm
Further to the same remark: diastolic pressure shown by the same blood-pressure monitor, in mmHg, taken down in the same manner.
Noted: 99 mmHg
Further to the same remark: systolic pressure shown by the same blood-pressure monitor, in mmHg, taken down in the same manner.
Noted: 171 mmHg
